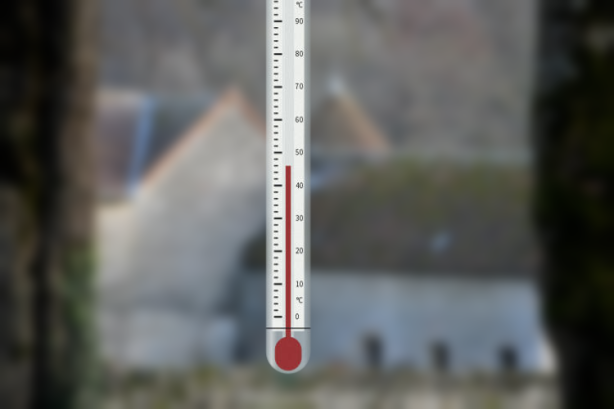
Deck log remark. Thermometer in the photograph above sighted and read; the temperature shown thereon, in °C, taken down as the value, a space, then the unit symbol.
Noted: 46 °C
